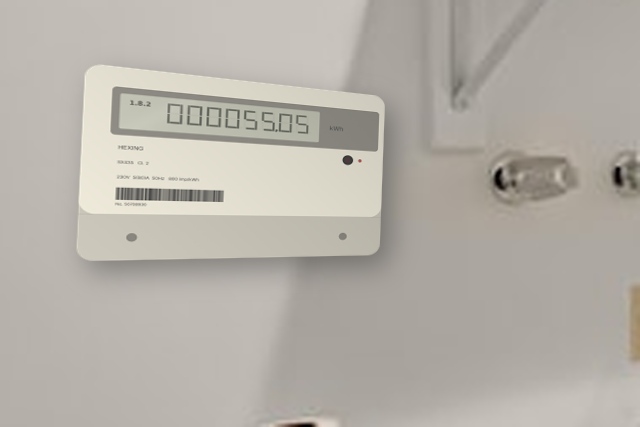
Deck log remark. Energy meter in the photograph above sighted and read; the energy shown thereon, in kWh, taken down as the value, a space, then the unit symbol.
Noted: 55.05 kWh
